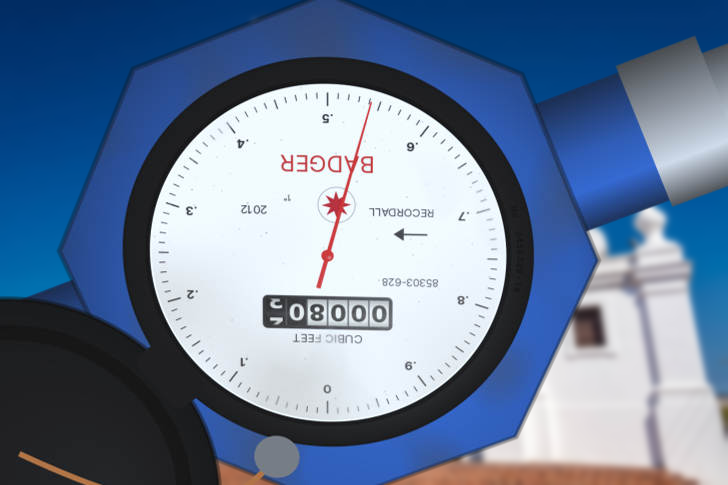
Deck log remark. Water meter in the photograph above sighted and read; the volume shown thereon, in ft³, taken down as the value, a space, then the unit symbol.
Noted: 802.54 ft³
